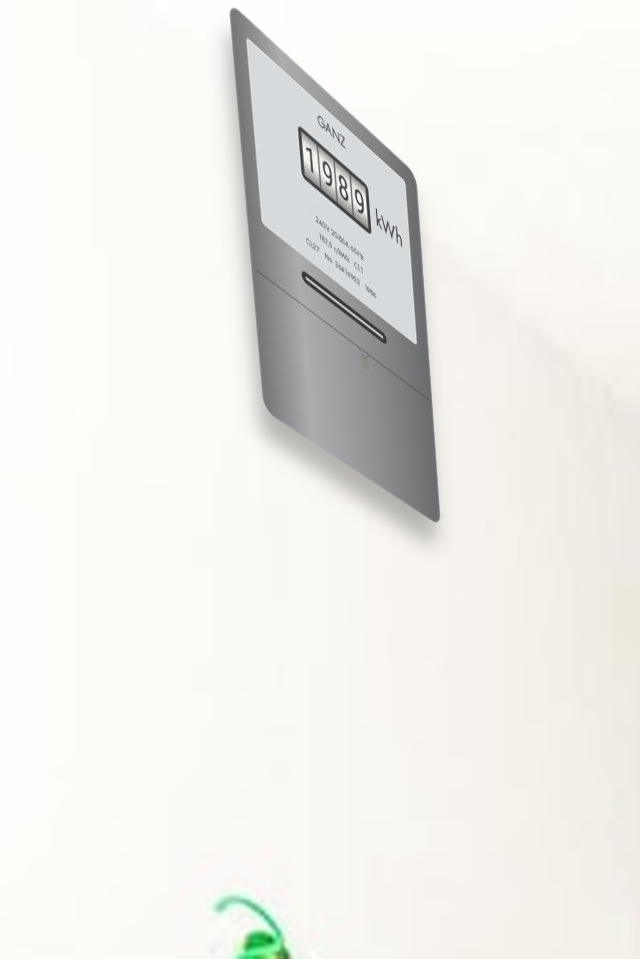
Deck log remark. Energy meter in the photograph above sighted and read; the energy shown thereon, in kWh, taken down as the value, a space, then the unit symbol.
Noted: 1989 kWh
